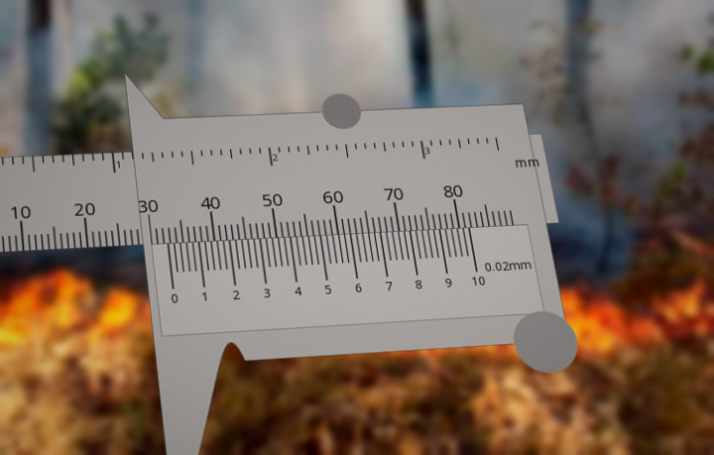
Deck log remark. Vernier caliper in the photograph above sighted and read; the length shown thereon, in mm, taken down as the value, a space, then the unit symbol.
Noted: 32.6 mm
